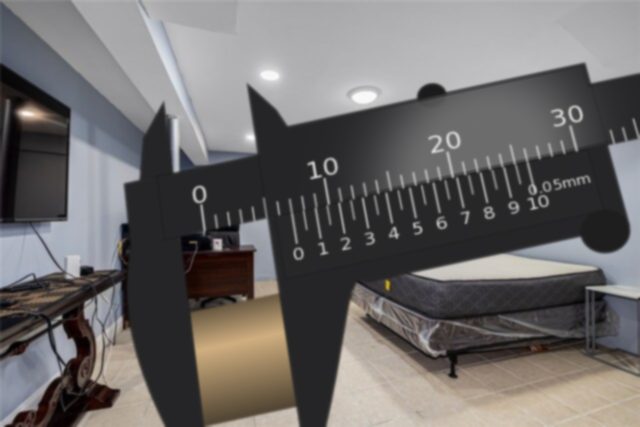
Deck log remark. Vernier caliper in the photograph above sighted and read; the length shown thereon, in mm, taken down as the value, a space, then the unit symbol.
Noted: 7.0 mm
